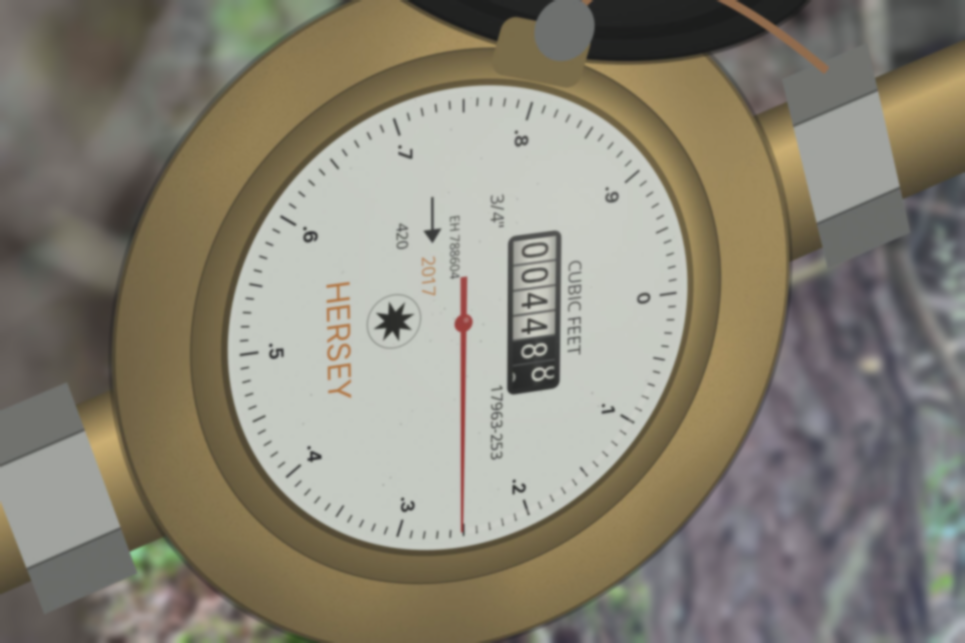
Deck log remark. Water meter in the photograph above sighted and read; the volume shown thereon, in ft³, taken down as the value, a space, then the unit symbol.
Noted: 4488.25 ft³
